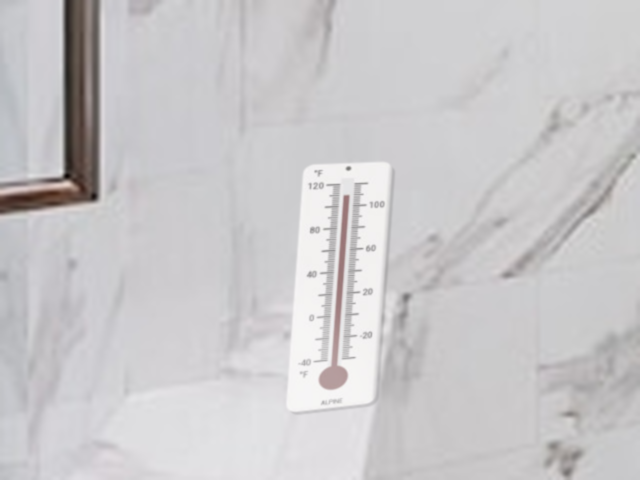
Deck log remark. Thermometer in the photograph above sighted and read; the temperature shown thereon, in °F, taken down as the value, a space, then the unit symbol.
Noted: 110 °F
